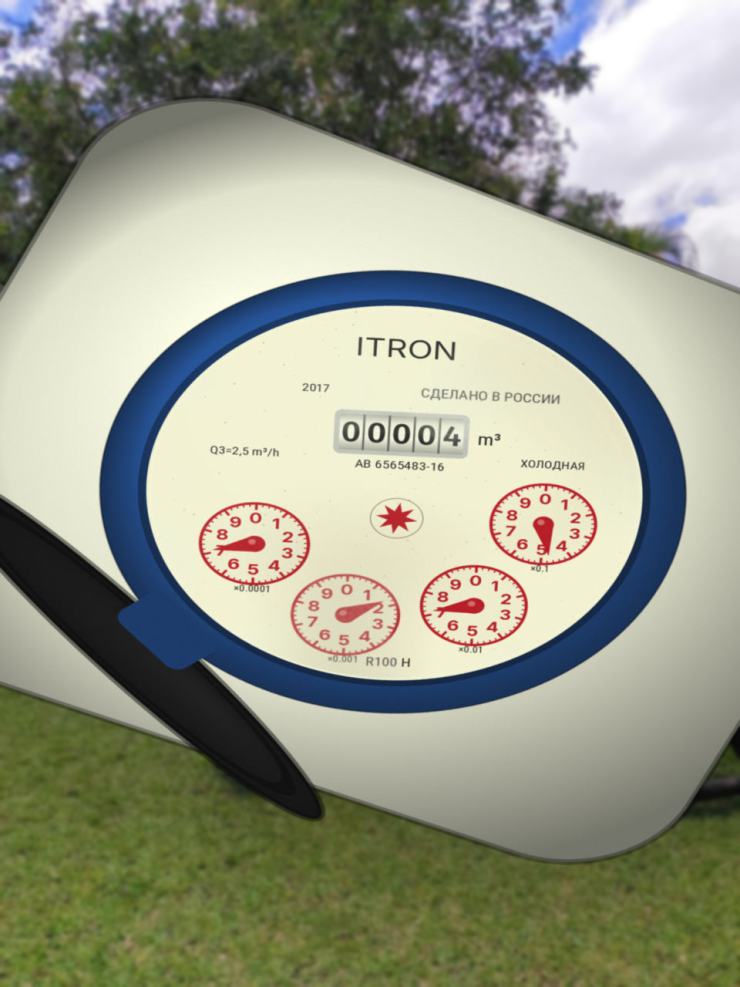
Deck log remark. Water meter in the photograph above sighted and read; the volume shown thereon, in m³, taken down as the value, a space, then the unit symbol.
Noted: 4.4717 m³
